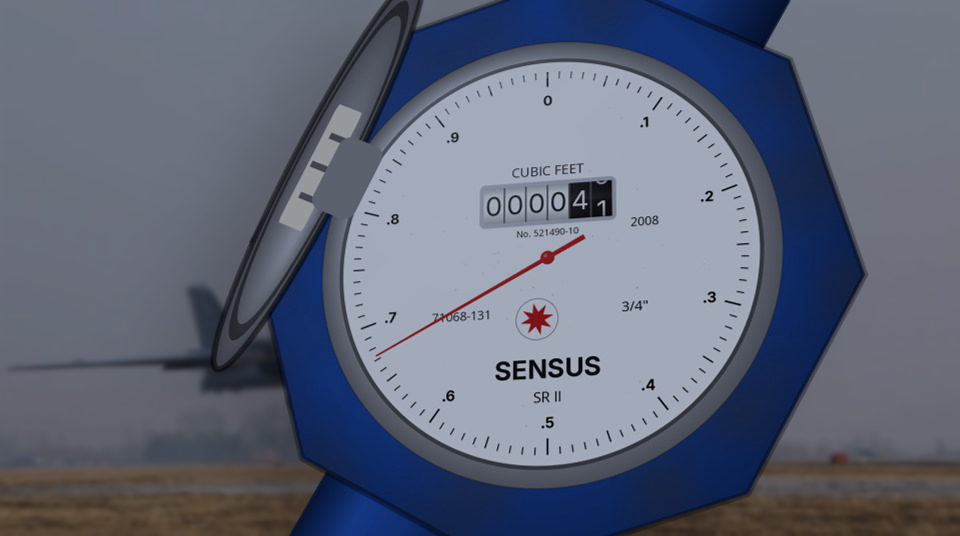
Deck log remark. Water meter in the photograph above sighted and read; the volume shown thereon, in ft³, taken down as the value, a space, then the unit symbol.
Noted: 40.67 ft³
